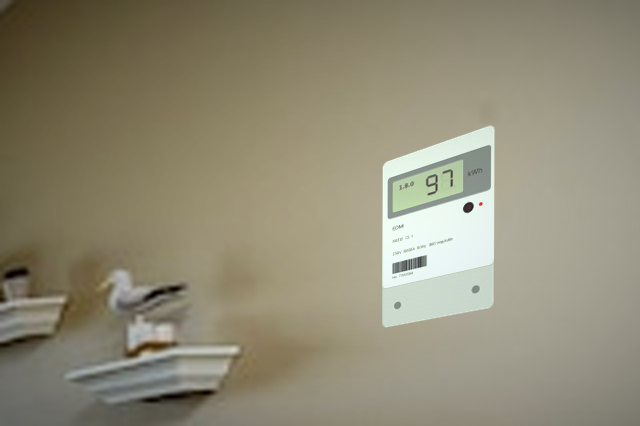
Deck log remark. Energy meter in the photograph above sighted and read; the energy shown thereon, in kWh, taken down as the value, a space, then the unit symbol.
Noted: 97 kWh
